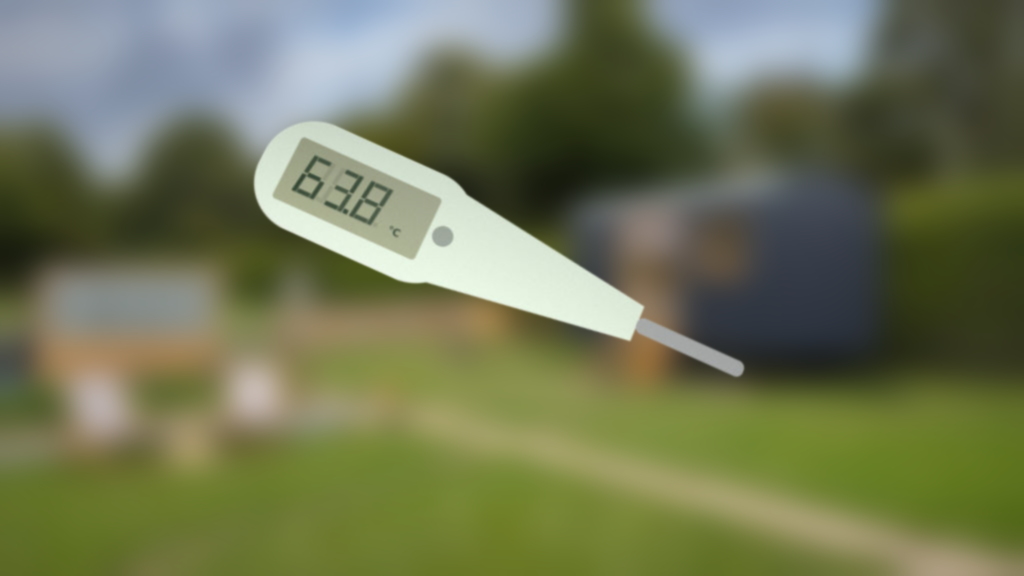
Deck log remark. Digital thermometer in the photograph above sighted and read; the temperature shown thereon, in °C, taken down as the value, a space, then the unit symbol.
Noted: 63.8 °C
